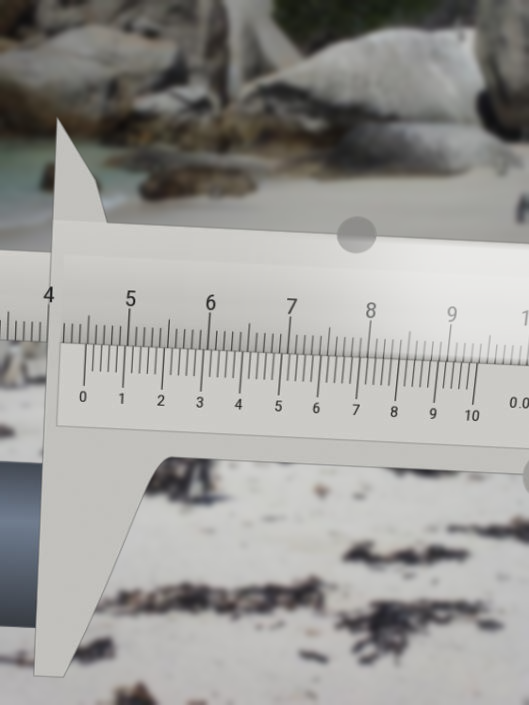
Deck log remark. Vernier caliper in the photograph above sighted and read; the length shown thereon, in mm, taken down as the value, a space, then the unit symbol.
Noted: 44.8 mm
